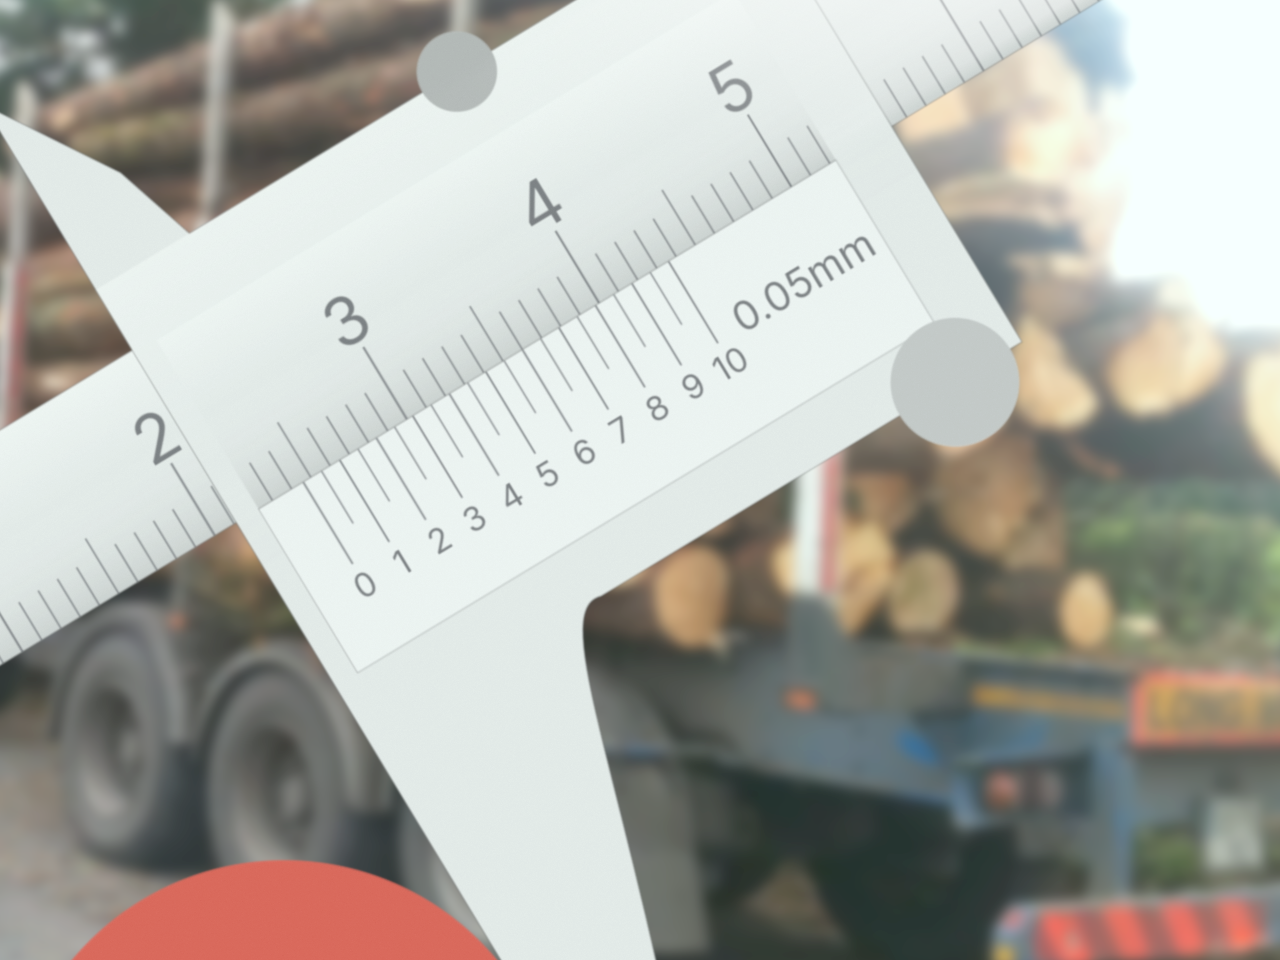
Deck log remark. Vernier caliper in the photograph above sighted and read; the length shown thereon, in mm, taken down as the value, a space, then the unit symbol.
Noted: 24.6 mm
